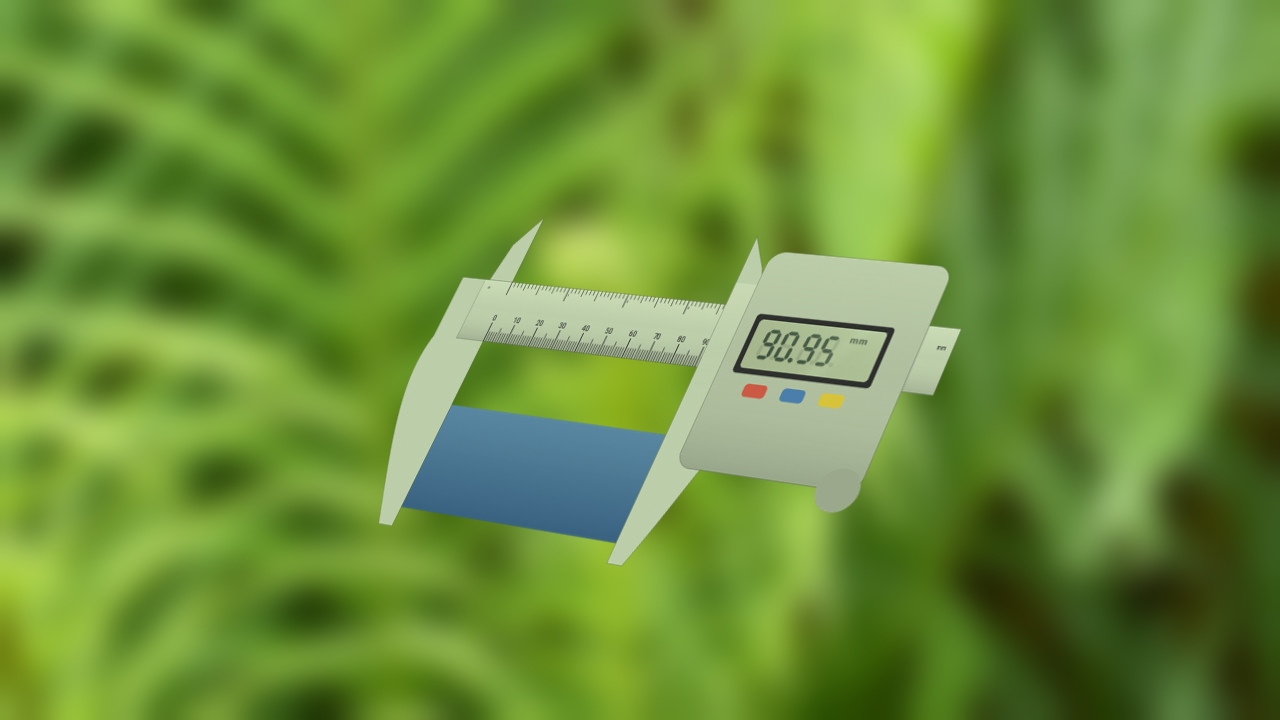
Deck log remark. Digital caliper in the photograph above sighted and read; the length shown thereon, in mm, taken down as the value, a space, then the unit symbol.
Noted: 90.95 mm
